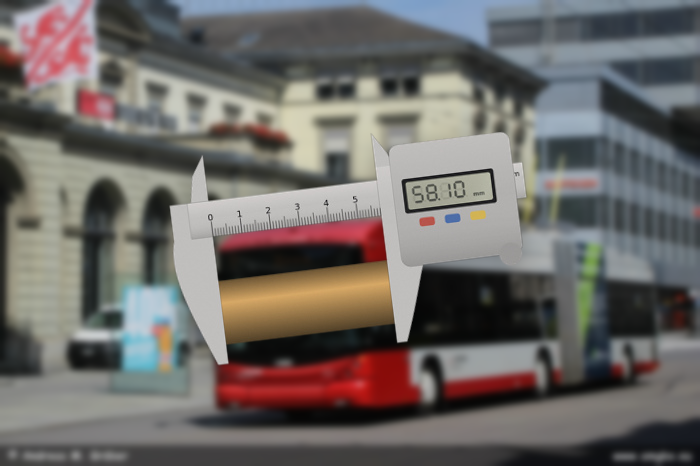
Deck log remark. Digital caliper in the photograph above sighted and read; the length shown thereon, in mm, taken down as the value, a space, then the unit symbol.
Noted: 58.10 mm
